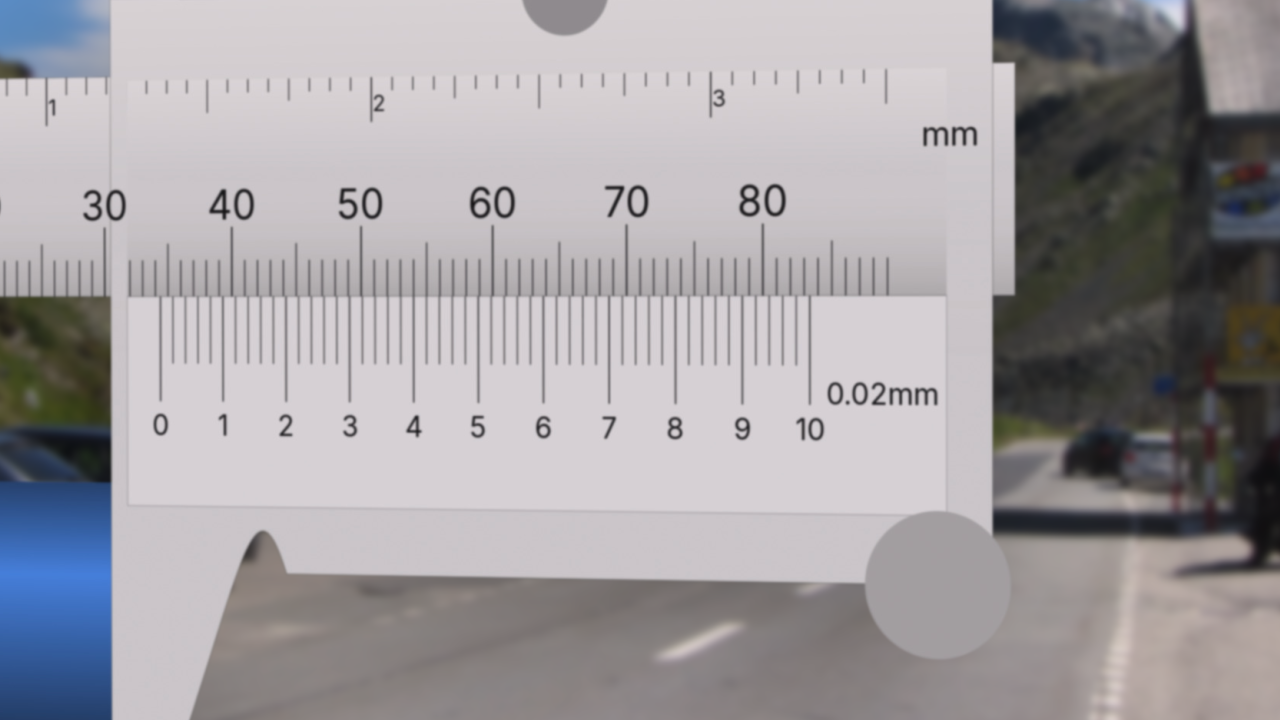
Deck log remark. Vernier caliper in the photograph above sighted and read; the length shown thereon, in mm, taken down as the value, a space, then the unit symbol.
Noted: 34.4 mm
